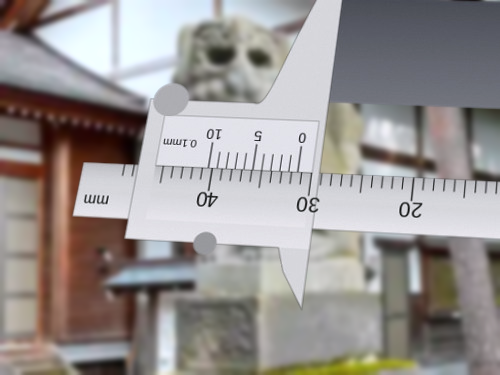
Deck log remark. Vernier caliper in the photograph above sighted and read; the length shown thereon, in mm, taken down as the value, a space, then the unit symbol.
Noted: 31.4 mm
